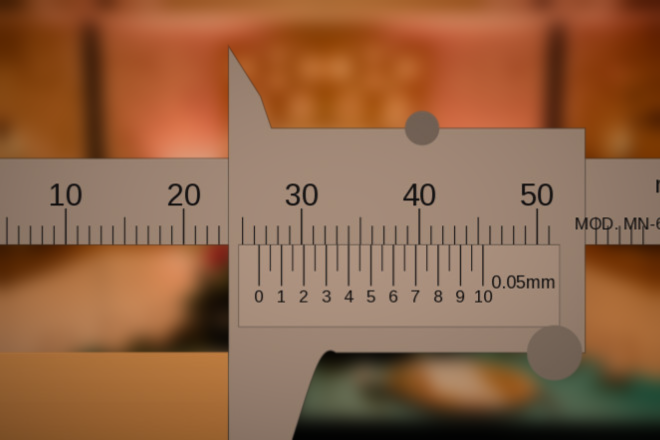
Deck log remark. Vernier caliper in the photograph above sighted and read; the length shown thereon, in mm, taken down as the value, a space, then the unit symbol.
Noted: 26.4 mm
